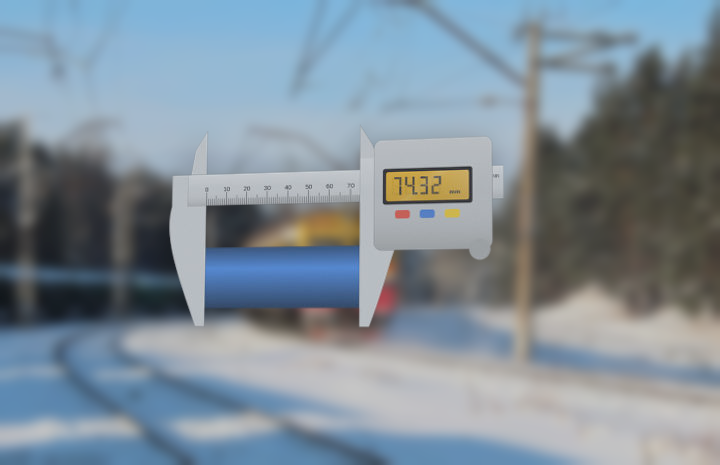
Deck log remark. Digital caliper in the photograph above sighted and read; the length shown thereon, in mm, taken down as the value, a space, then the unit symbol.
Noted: 74.32 mm
